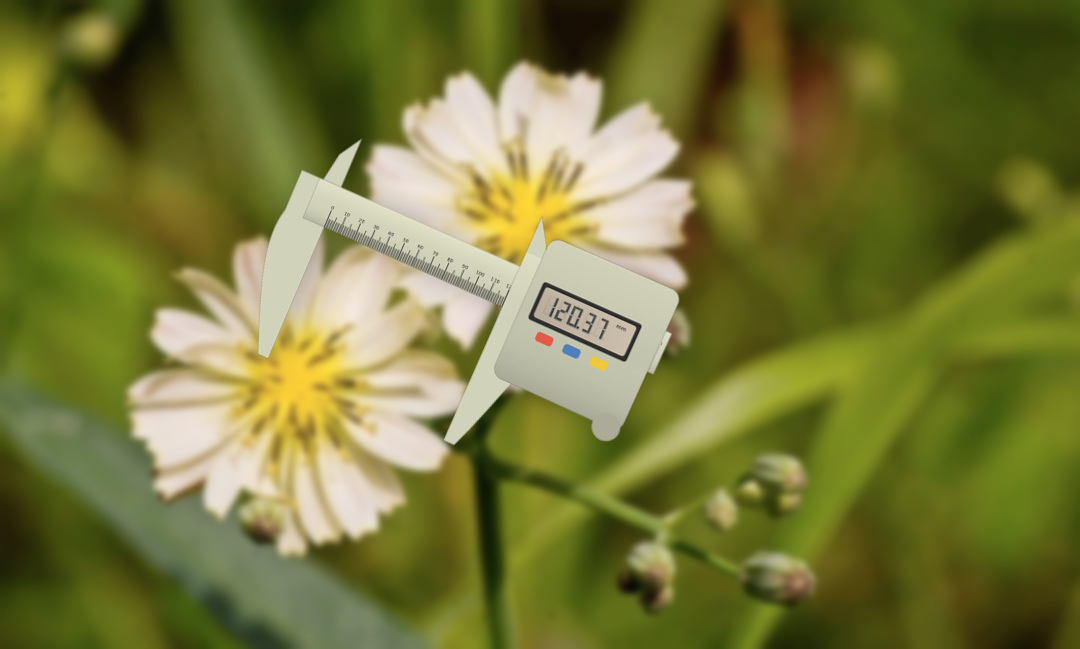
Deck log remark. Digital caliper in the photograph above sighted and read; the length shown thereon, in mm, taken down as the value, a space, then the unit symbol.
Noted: 120.37 mm
